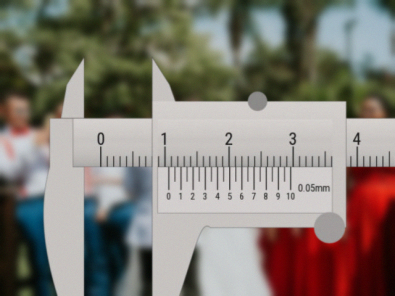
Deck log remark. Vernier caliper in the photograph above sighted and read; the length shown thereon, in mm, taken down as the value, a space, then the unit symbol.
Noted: 10.6 mm
